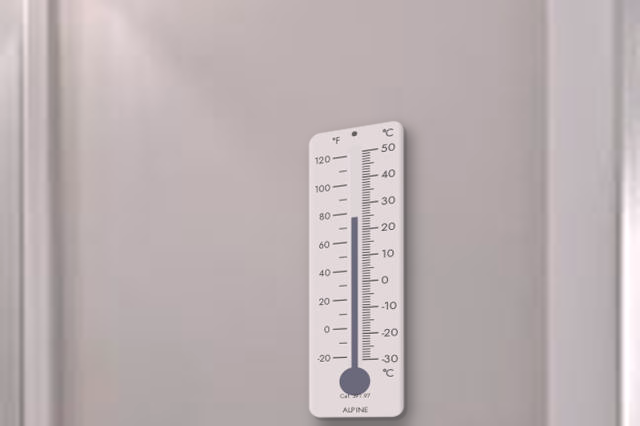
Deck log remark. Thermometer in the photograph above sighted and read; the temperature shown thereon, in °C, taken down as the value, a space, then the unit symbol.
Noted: 25 °C
